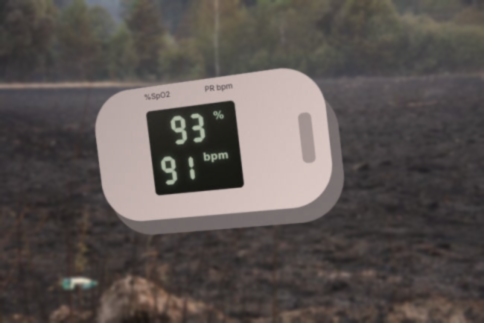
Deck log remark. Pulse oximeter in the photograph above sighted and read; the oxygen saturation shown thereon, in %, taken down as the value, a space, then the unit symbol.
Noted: 93 %
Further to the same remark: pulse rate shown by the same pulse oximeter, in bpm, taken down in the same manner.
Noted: 91 bpm
